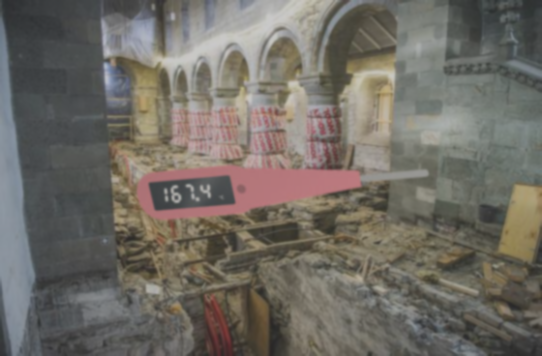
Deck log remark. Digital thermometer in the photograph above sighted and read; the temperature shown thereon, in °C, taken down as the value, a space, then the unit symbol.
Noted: 167.4 °C
